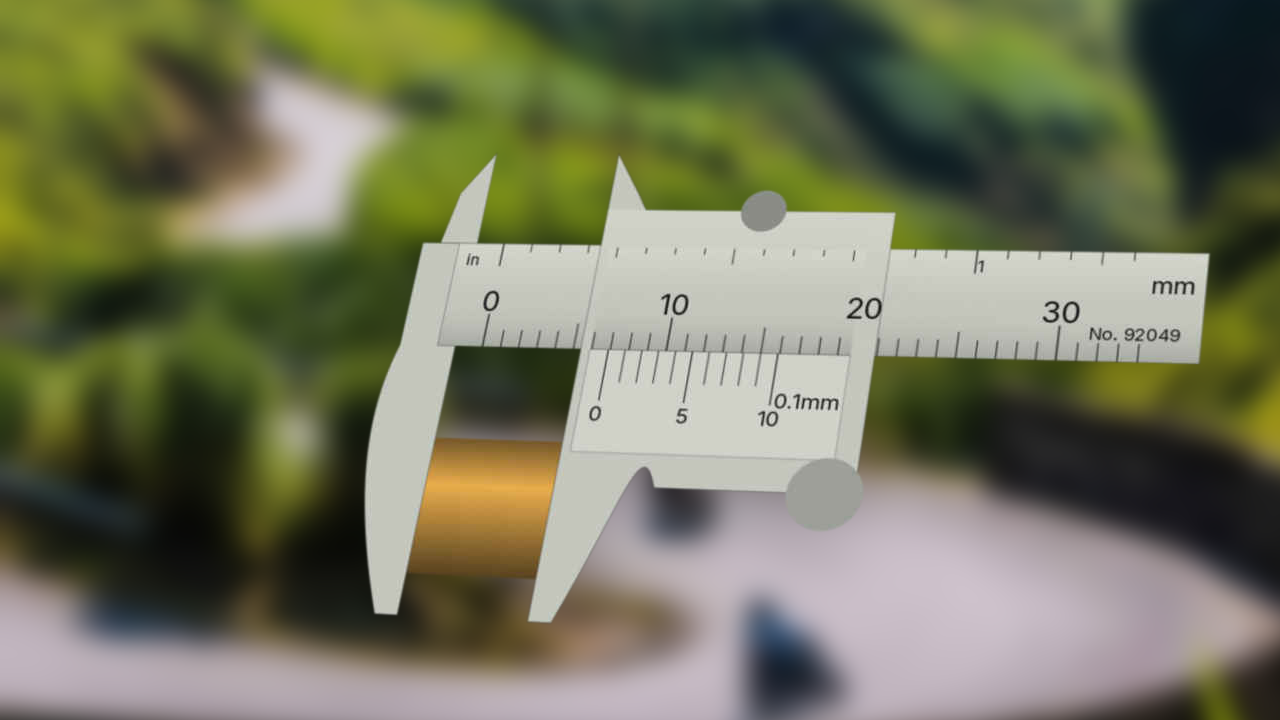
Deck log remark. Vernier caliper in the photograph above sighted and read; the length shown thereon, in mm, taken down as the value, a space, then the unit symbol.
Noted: 6.9 mm
